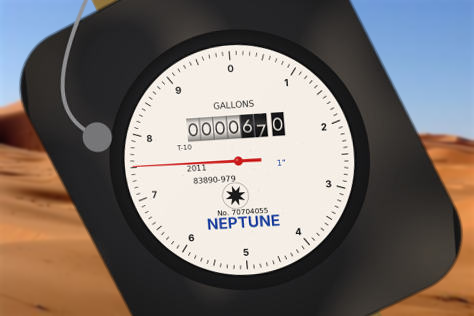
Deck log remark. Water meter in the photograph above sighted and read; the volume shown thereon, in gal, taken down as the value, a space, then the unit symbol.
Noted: 667.5 gal
